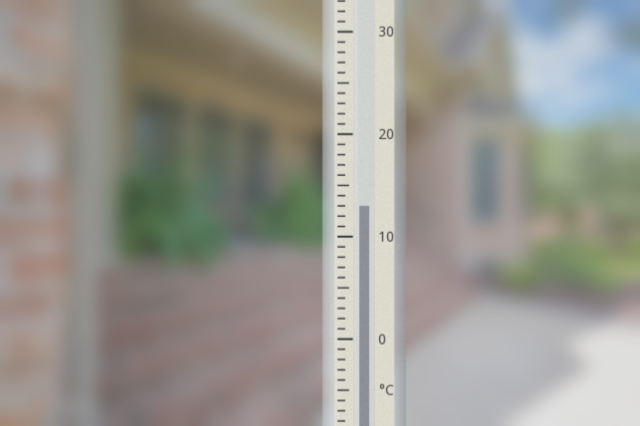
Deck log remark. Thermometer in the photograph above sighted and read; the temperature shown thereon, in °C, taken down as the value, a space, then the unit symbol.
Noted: 13 °C
